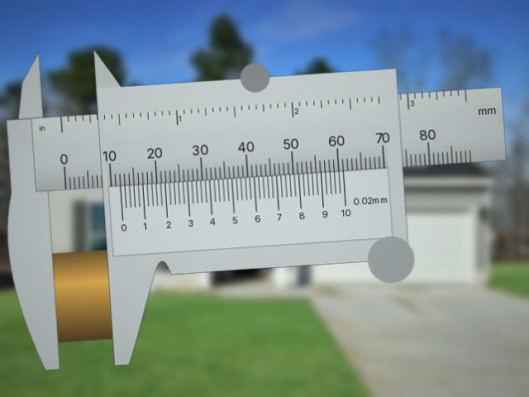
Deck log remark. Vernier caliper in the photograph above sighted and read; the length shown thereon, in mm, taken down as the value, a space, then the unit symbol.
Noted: 12.0 mm
